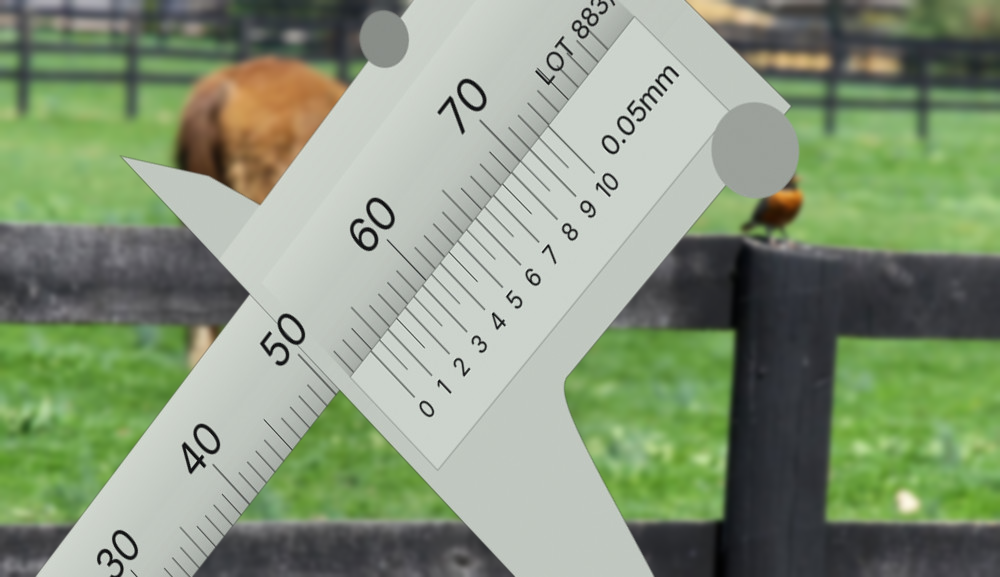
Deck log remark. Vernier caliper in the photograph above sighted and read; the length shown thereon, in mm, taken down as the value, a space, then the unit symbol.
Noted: 53.9 mm
